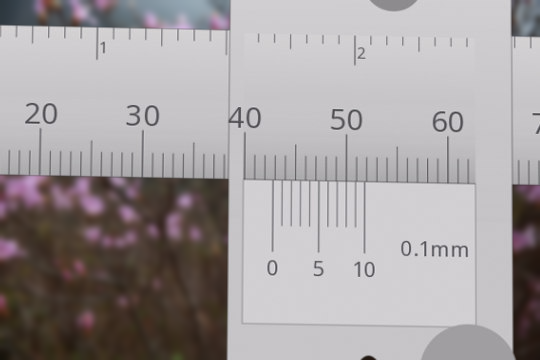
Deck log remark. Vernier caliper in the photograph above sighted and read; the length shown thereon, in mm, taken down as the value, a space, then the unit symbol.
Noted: 42.8 mm
